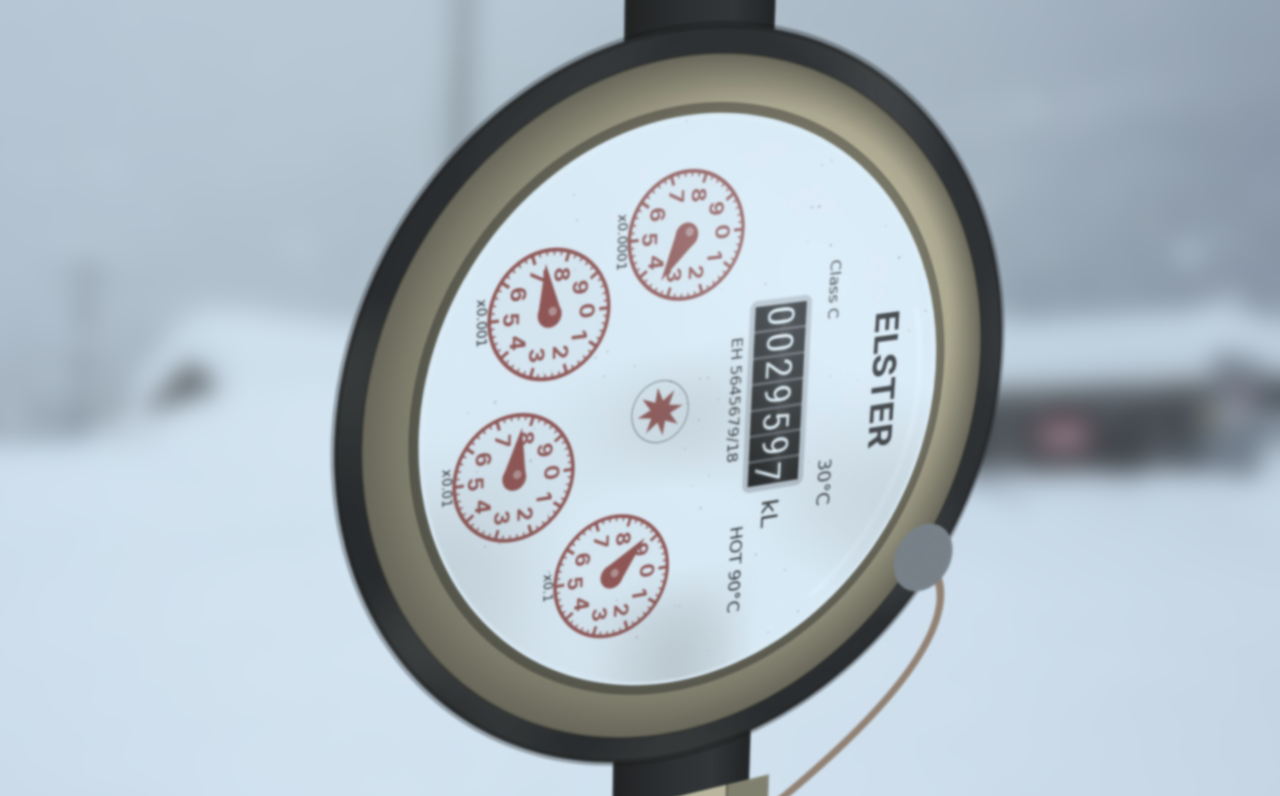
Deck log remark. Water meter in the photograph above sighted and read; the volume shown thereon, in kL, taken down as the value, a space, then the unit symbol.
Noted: 29596.8773 kL
